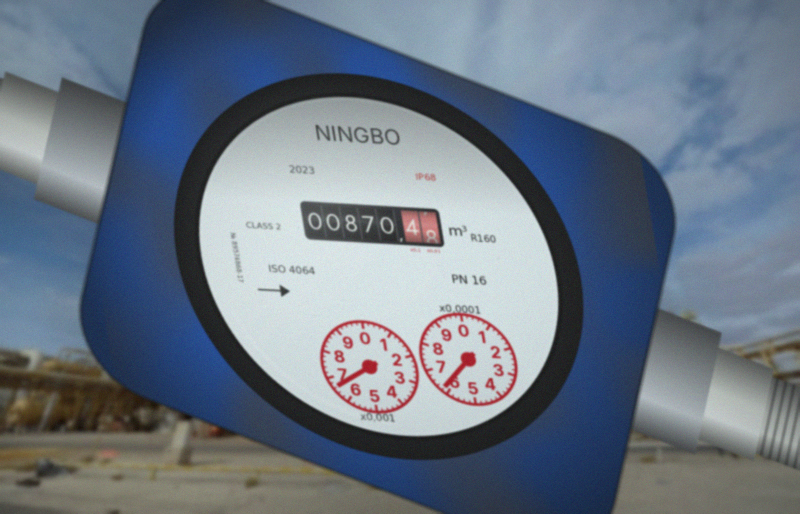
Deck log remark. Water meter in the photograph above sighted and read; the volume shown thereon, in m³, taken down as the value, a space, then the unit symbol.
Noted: 870.4766 m³
